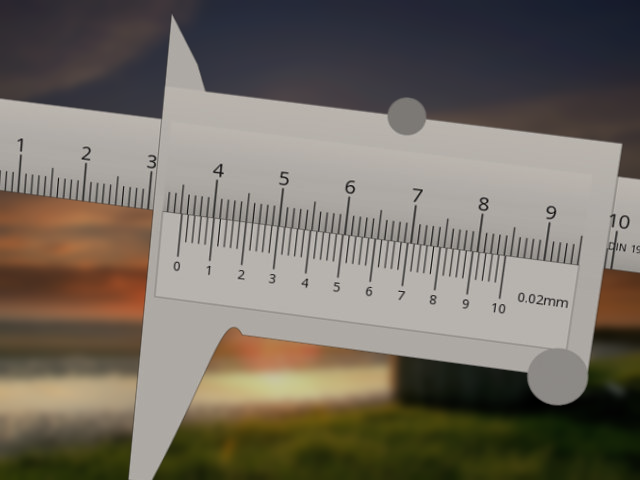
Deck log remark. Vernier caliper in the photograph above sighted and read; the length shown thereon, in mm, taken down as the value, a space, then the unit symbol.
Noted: 35.2 mm
